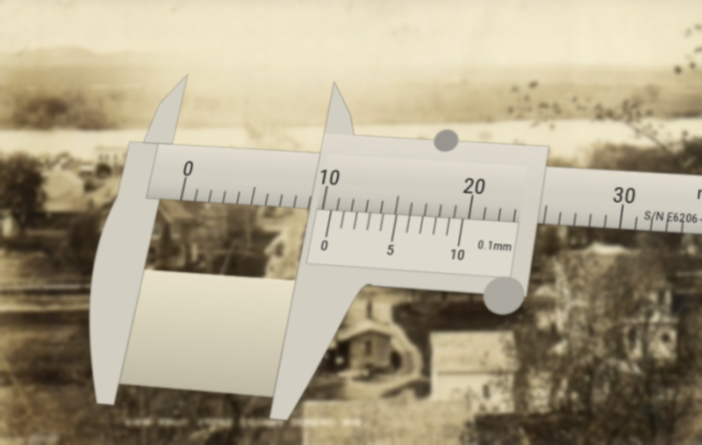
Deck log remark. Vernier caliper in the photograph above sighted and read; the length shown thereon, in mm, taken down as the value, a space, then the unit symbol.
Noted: 10.6 mm
